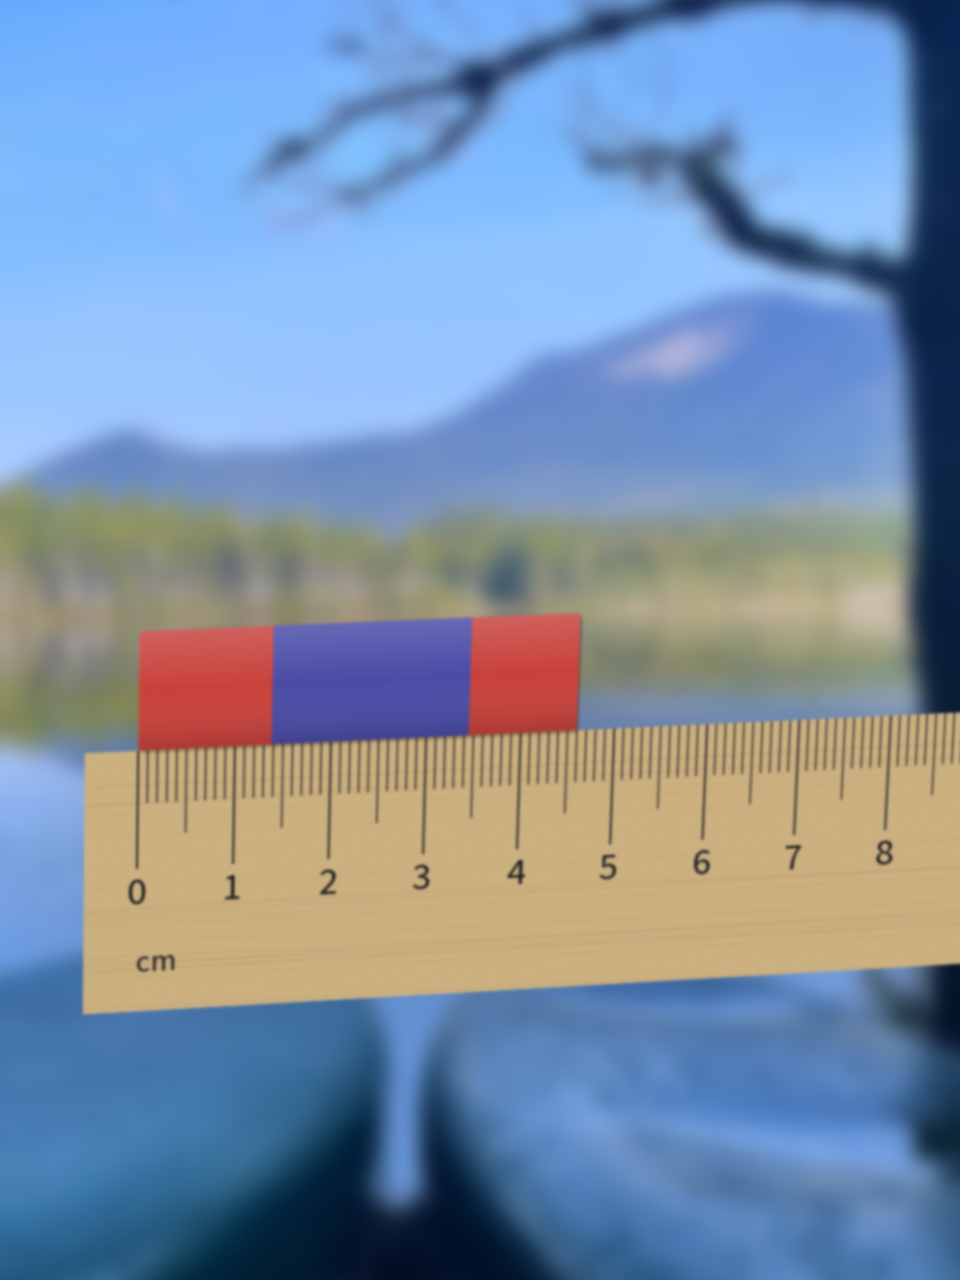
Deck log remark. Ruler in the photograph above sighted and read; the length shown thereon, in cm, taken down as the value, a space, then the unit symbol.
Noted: 4.6 cm
